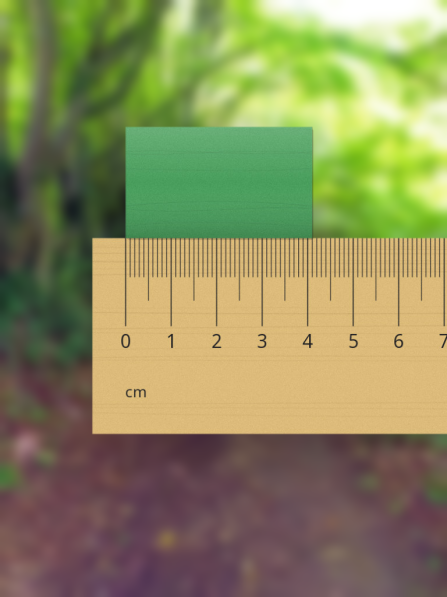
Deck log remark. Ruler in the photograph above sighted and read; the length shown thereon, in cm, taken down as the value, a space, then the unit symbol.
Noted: 4.1 cm
